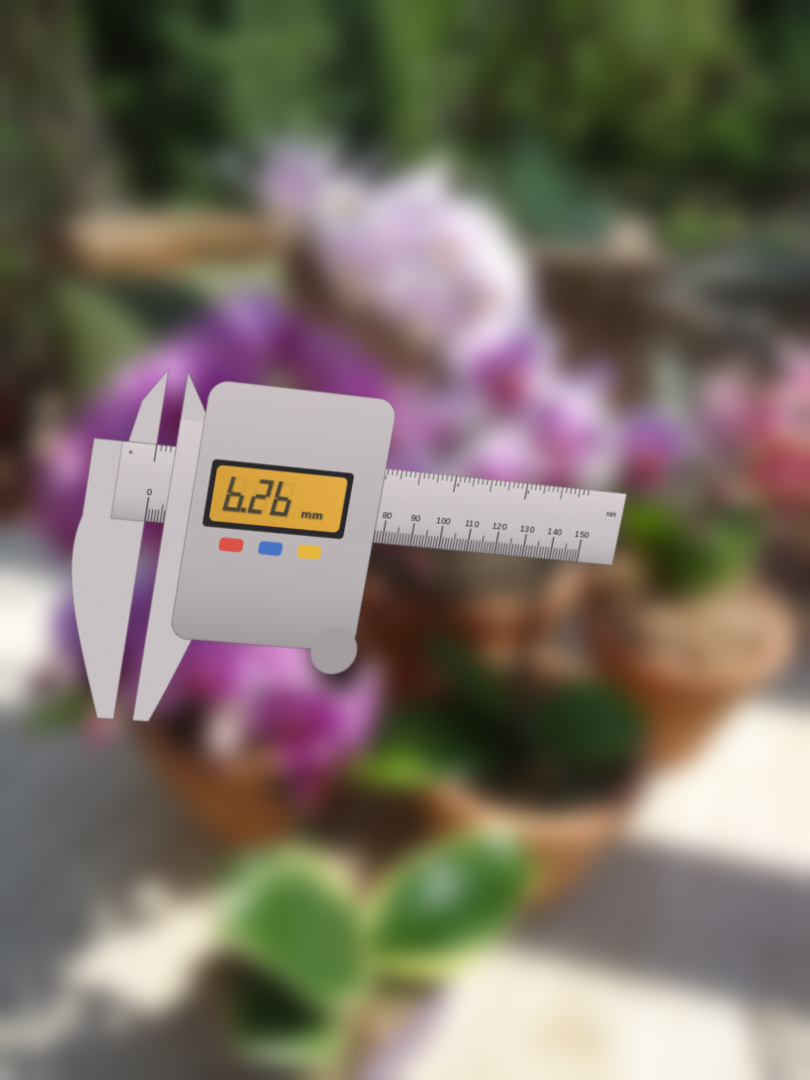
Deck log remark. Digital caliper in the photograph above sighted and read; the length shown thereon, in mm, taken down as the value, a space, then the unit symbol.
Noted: 6.26 mm
